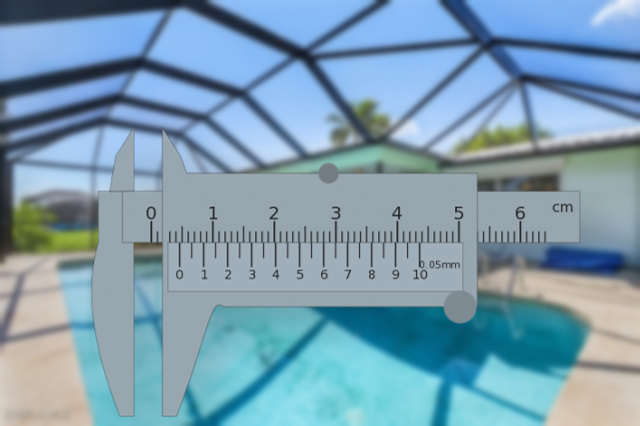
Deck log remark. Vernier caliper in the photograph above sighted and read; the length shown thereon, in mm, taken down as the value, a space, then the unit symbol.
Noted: 4.6 mm
